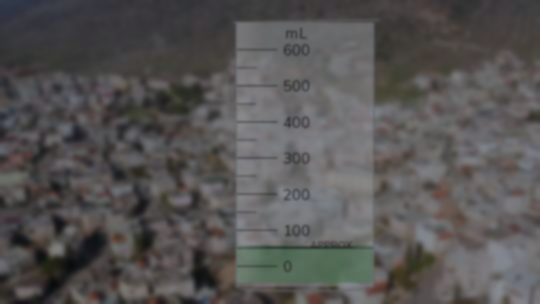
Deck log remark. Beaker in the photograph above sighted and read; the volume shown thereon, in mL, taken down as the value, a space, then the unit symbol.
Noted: 50 mL
